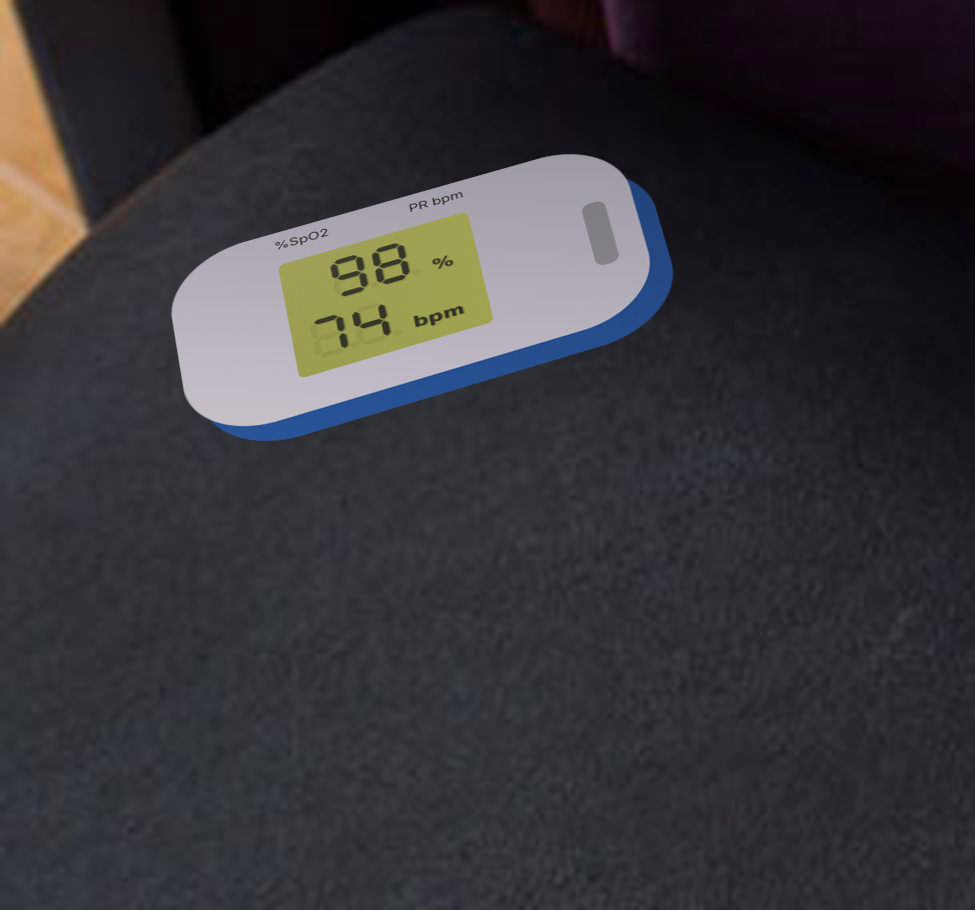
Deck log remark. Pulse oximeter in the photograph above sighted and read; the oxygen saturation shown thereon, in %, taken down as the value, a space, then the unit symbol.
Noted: 98 %
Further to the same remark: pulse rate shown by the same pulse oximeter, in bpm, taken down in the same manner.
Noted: 74 bpm
